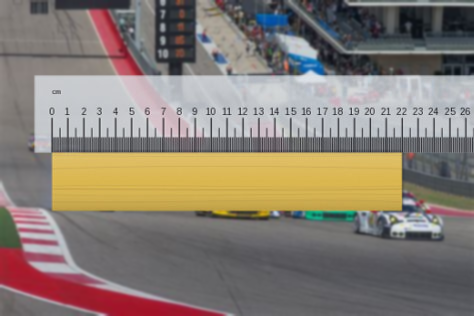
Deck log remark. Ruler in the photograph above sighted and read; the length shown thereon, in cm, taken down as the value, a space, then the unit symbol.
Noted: 22 cm
